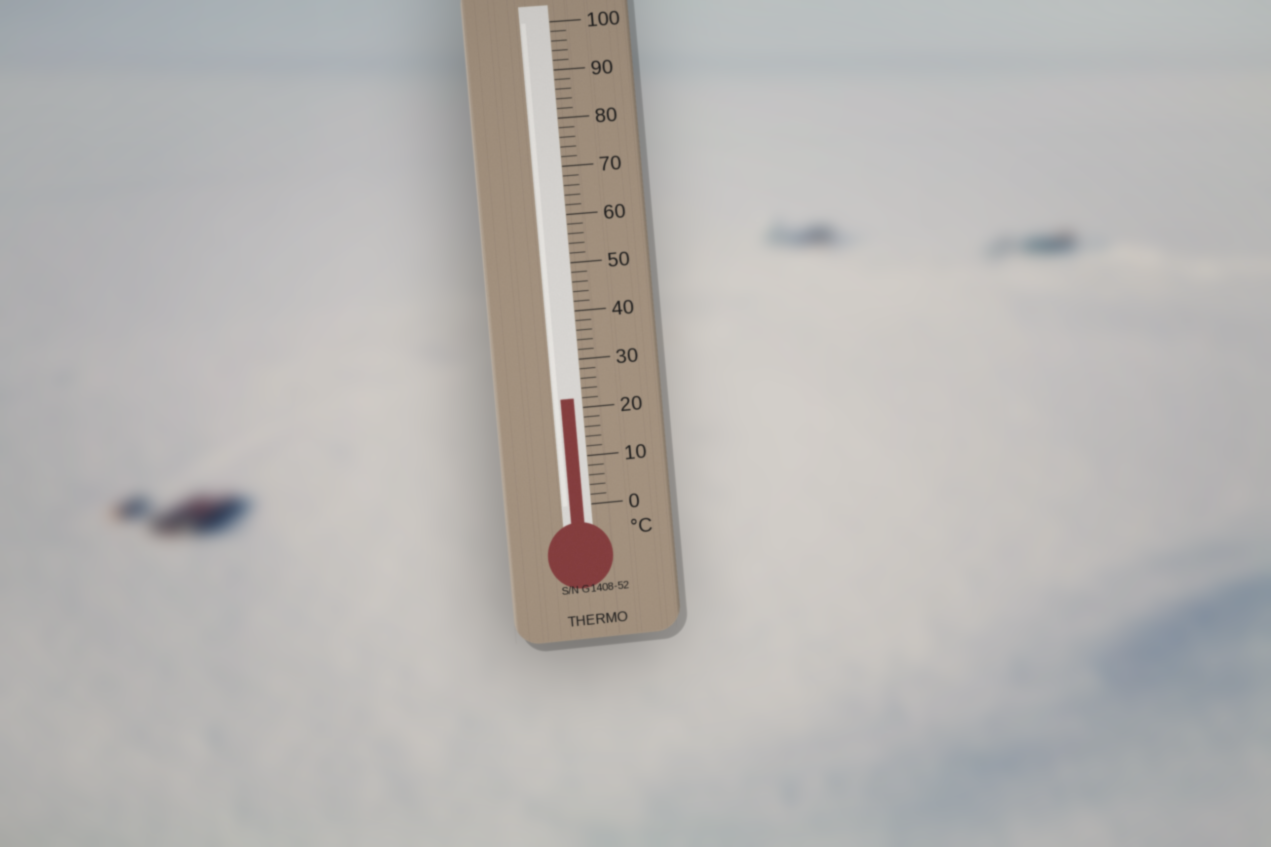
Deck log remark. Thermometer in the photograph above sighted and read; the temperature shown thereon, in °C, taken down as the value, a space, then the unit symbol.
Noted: 22 °C
